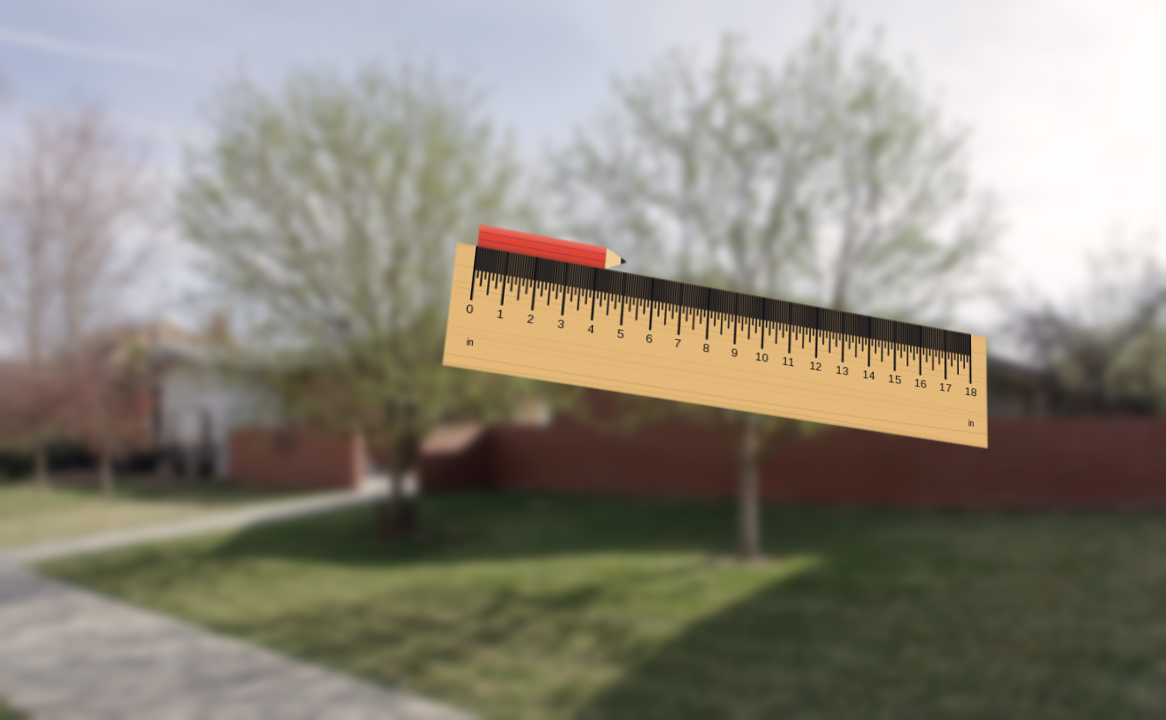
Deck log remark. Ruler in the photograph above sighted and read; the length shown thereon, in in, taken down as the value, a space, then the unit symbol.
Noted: 5 in
